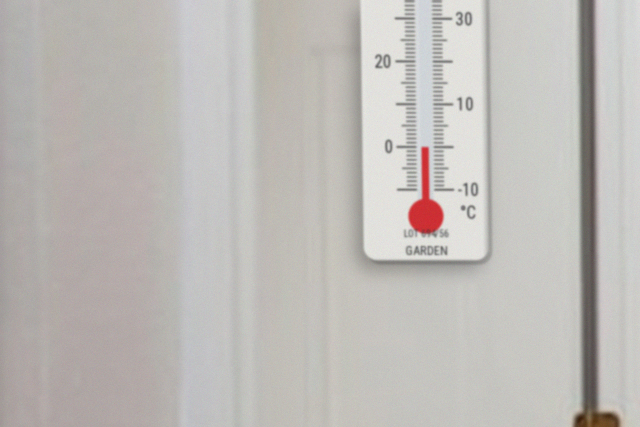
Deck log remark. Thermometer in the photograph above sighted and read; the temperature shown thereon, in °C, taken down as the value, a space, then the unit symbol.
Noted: 0 °C
